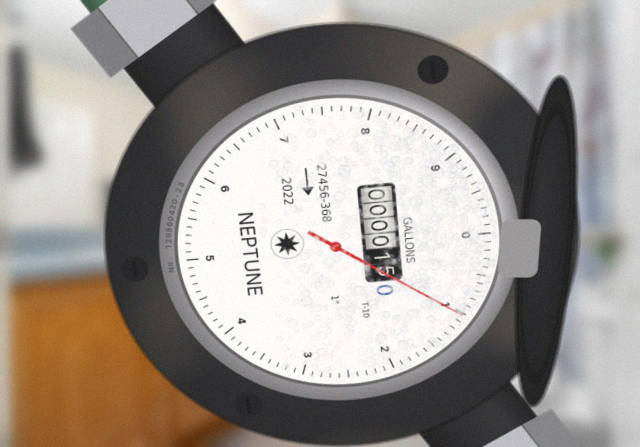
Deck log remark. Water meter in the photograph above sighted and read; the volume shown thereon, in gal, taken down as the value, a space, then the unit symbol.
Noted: 151.0 gal
